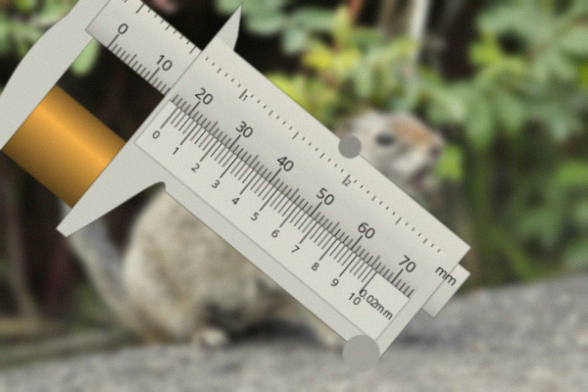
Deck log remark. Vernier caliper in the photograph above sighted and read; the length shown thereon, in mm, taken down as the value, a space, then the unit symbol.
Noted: 17.5 mm
